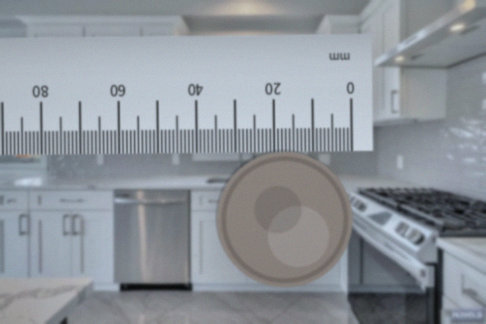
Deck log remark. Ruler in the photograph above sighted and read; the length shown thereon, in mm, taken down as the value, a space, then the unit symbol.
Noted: 35 mm
